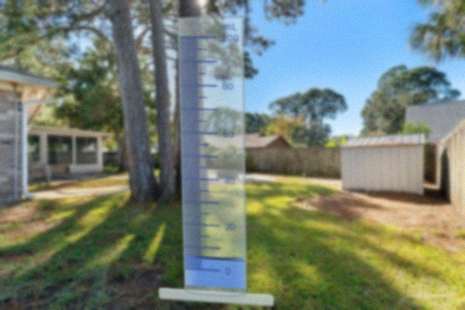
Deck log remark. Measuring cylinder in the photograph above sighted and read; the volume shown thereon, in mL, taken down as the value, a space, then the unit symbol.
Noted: 5 mL
